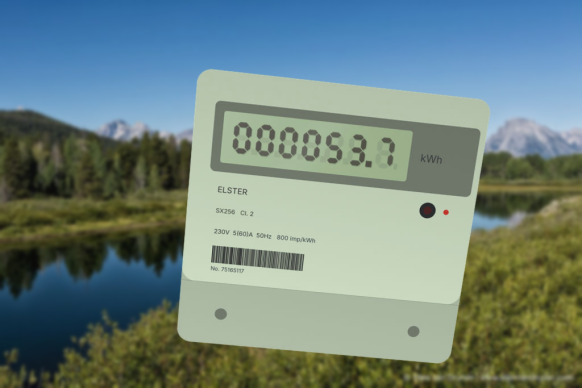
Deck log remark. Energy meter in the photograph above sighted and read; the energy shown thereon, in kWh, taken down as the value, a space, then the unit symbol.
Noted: 53.7 kWh
